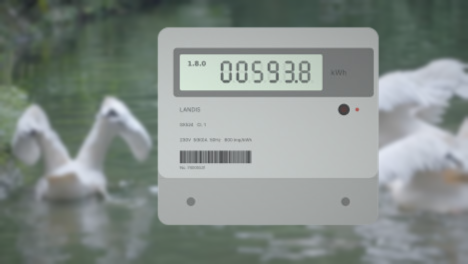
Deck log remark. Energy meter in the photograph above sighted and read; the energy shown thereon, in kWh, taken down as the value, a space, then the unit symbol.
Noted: 593.8 kWh
